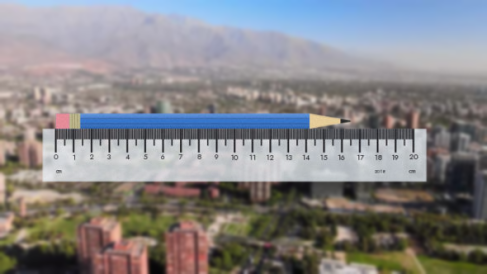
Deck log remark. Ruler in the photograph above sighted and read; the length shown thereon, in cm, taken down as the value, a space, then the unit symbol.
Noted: 16.5 cm
